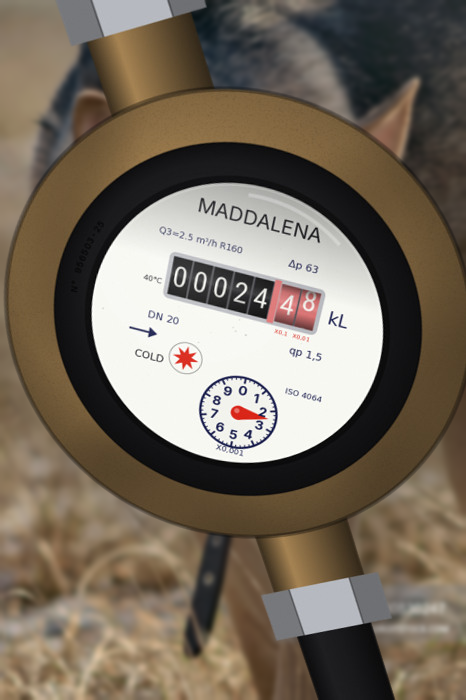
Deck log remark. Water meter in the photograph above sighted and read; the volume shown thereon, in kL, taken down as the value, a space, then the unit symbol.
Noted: 24.482 kL
